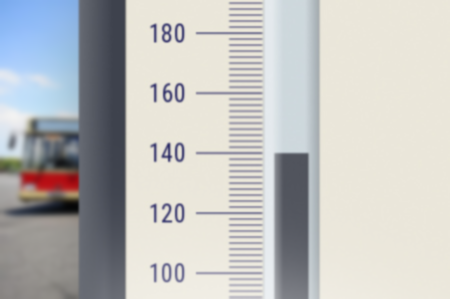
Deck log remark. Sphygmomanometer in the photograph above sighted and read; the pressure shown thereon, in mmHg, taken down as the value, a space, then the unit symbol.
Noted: 140 mmHg
